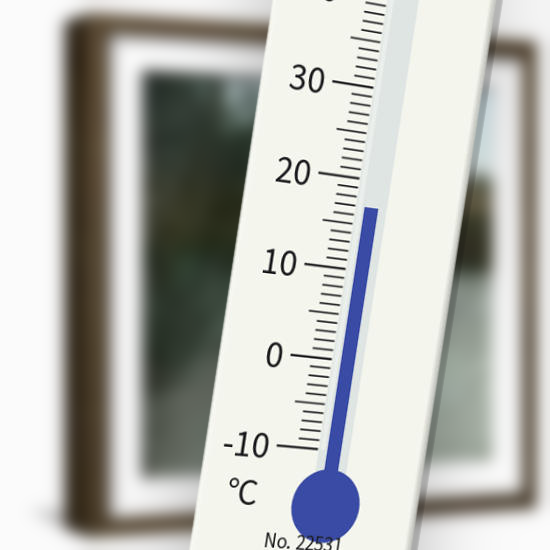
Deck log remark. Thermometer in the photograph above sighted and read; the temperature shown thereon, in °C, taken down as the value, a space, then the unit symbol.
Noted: 17 °C
